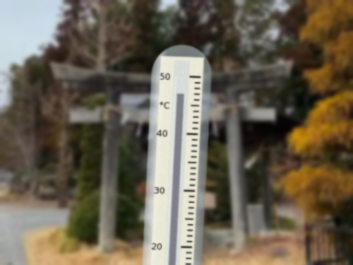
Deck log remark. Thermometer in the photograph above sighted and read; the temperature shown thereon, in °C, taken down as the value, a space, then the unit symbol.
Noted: 47 °C
